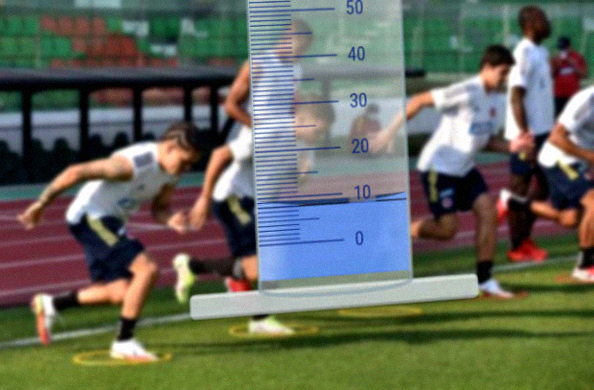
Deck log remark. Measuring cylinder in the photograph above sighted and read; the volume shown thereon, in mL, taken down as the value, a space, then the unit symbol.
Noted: 8 mL
